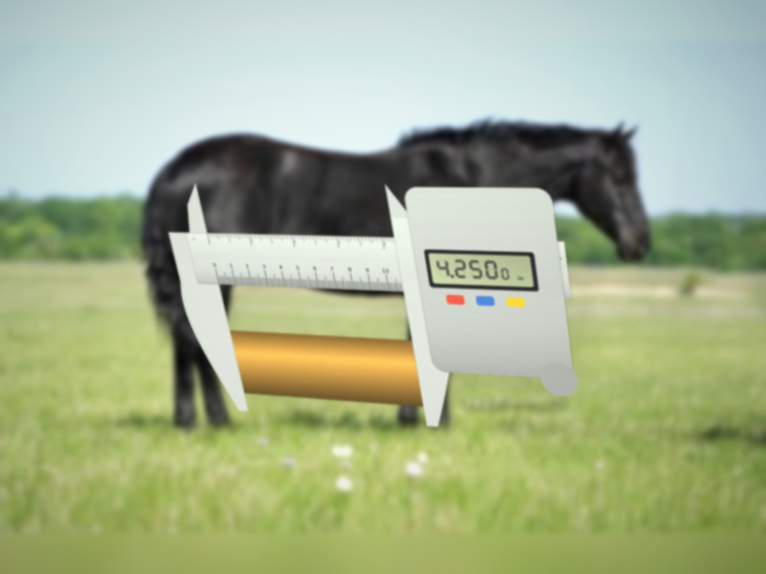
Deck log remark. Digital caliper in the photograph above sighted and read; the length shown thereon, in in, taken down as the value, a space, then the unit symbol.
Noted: 4.2500 in
